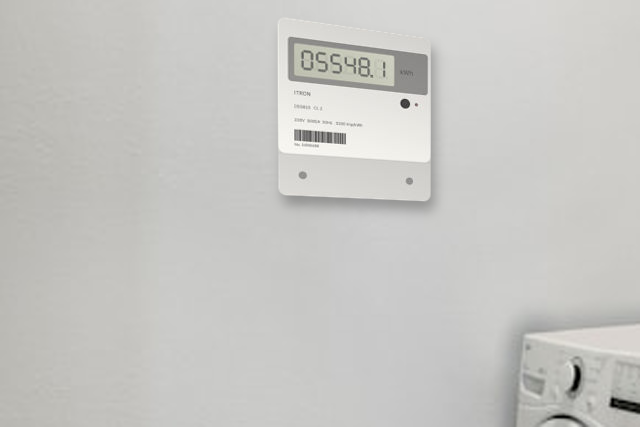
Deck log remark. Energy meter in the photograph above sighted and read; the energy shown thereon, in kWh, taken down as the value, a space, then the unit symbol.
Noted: 5548.1 kWh
